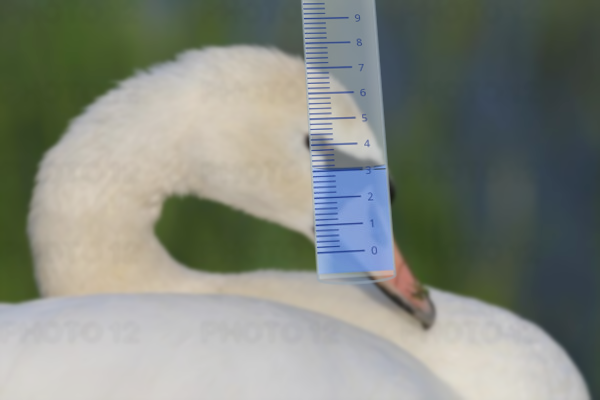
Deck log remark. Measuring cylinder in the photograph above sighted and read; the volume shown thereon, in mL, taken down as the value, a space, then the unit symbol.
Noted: 3 mL
